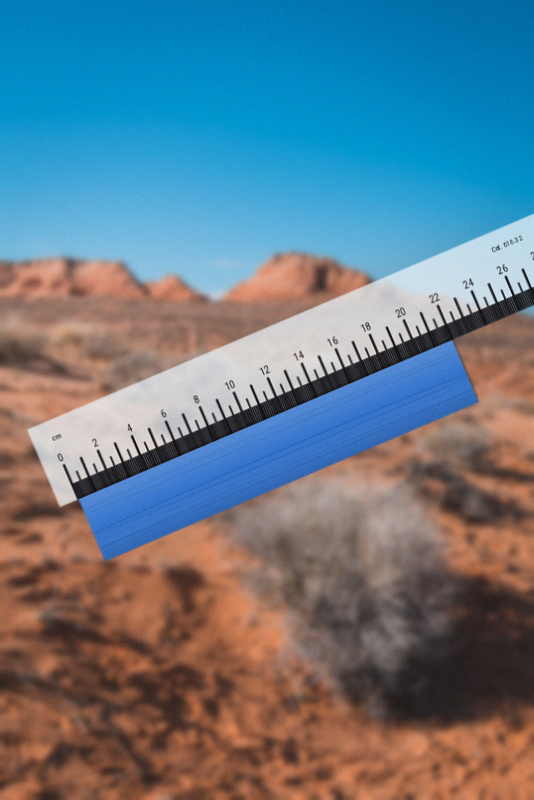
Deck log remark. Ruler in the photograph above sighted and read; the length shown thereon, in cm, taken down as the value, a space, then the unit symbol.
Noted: 22 cm
